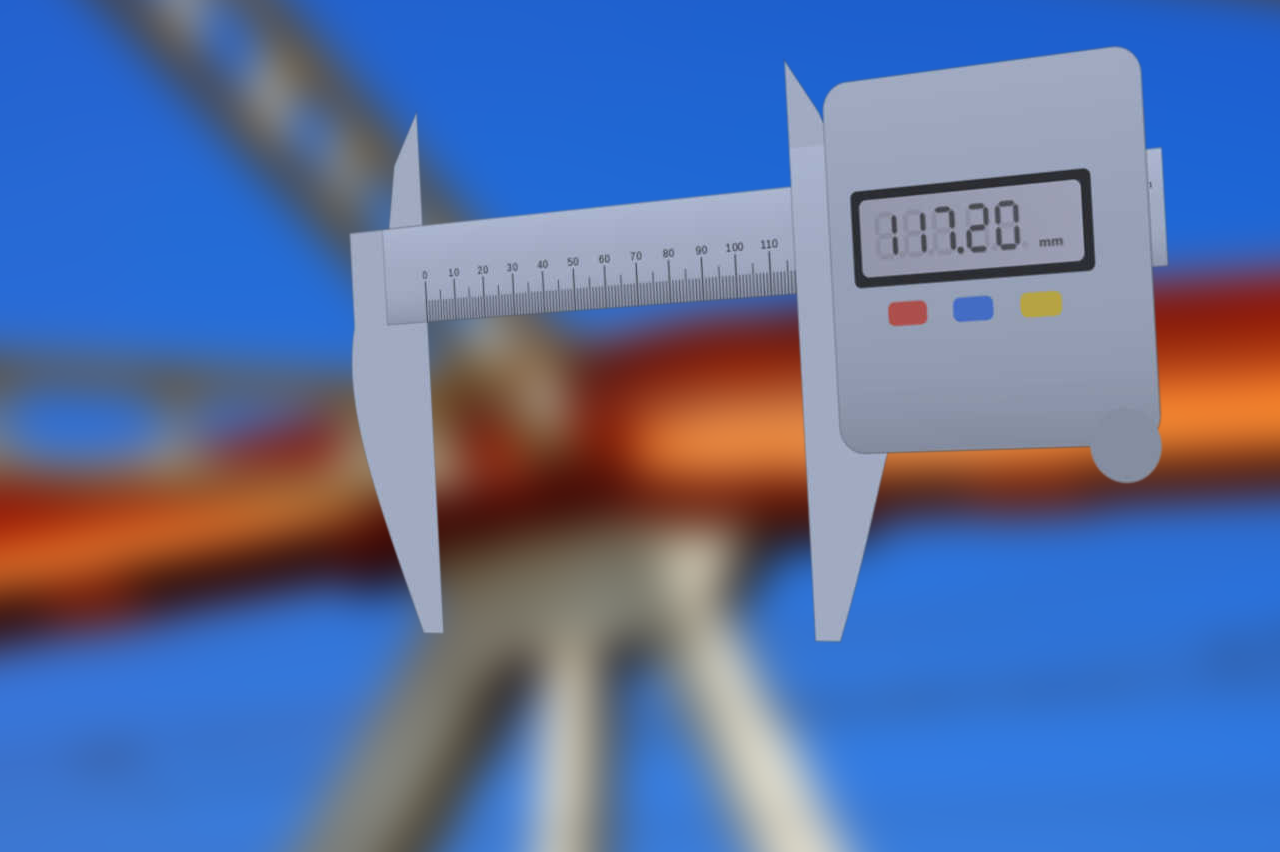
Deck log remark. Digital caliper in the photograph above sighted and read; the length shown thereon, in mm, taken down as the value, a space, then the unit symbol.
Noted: 117.20 mm
